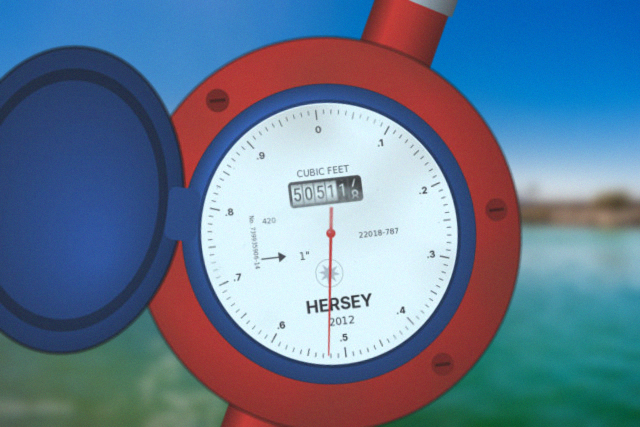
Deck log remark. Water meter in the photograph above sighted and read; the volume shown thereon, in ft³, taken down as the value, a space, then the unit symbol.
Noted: 505117.52 ft³
